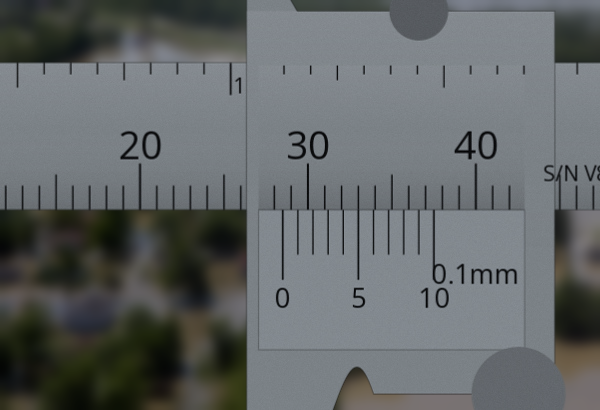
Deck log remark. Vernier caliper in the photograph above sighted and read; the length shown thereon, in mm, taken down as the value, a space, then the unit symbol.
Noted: 28.5 mm
